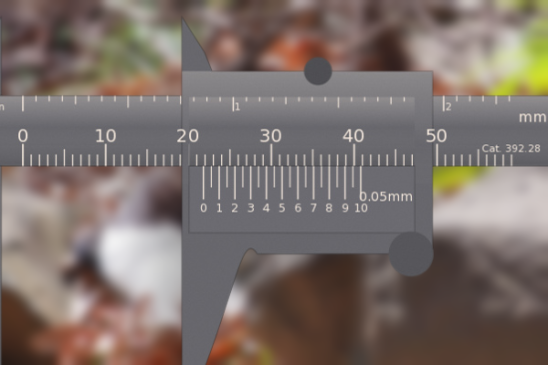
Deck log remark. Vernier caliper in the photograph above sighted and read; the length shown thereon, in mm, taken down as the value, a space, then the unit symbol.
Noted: 21.8 mm
